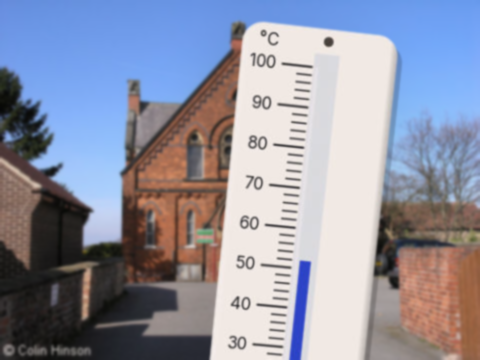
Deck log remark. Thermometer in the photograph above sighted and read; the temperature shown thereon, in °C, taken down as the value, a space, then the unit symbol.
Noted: 52 °C
